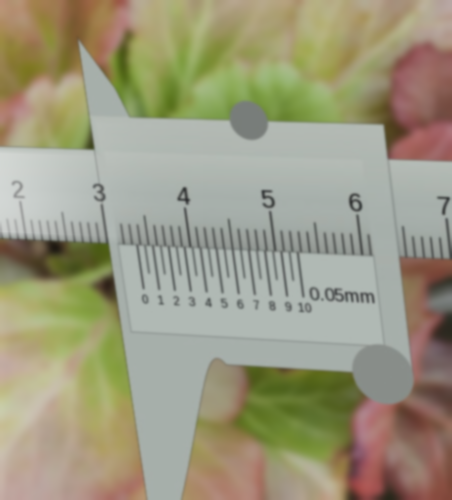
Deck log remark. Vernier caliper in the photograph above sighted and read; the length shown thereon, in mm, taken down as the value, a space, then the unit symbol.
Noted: 33.6 mm
